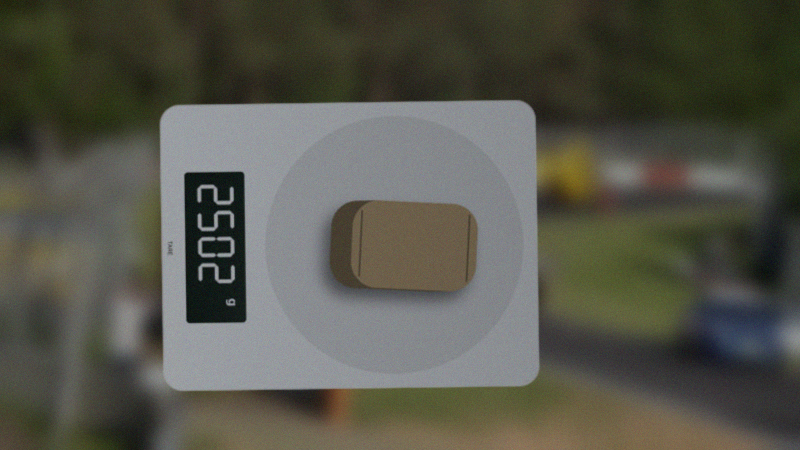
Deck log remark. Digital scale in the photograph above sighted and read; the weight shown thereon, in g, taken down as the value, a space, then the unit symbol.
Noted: 2502 g
